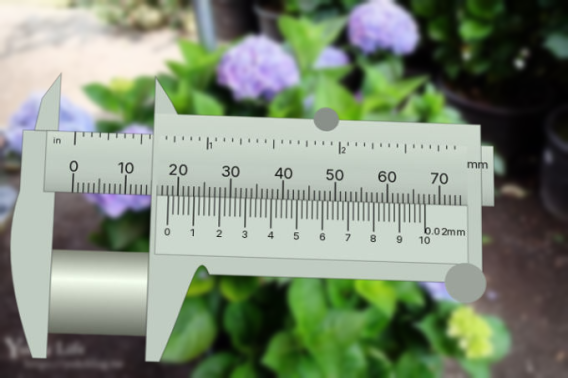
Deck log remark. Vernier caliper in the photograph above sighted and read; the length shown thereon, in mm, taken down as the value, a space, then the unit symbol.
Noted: 18.2 mm
